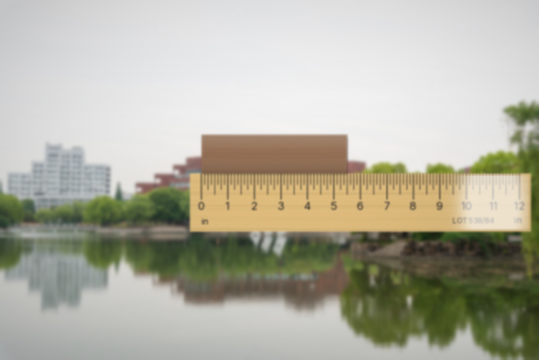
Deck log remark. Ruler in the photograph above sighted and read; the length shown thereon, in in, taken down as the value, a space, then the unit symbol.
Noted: 5.5 in
